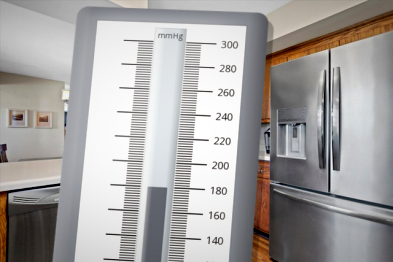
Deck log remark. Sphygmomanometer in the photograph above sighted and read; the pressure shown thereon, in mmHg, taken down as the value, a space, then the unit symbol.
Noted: 180 mmHg
